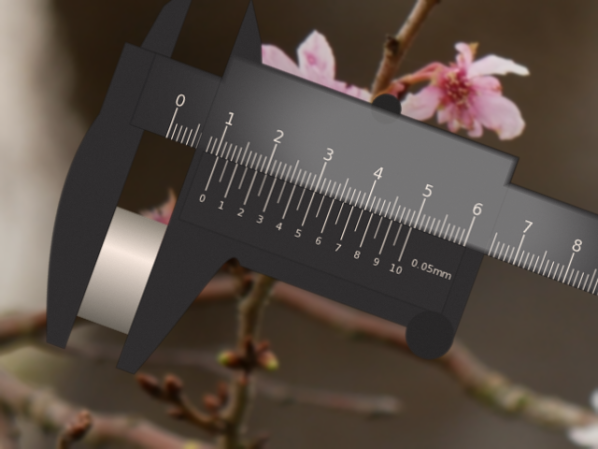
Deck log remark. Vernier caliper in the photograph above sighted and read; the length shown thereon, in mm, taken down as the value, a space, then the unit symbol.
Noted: 10.4 mm
